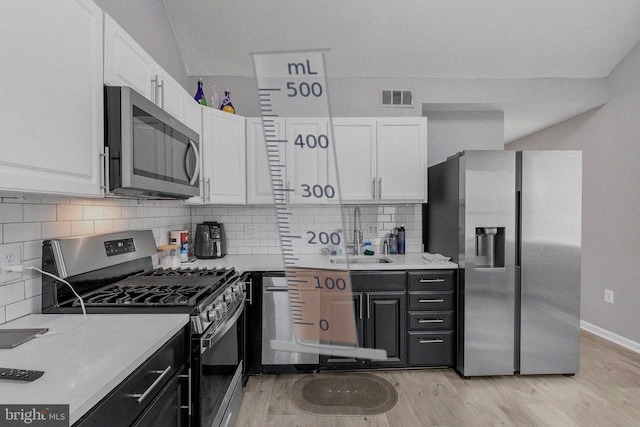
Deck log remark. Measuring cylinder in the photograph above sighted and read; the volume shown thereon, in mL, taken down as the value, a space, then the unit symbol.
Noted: 130 mL
